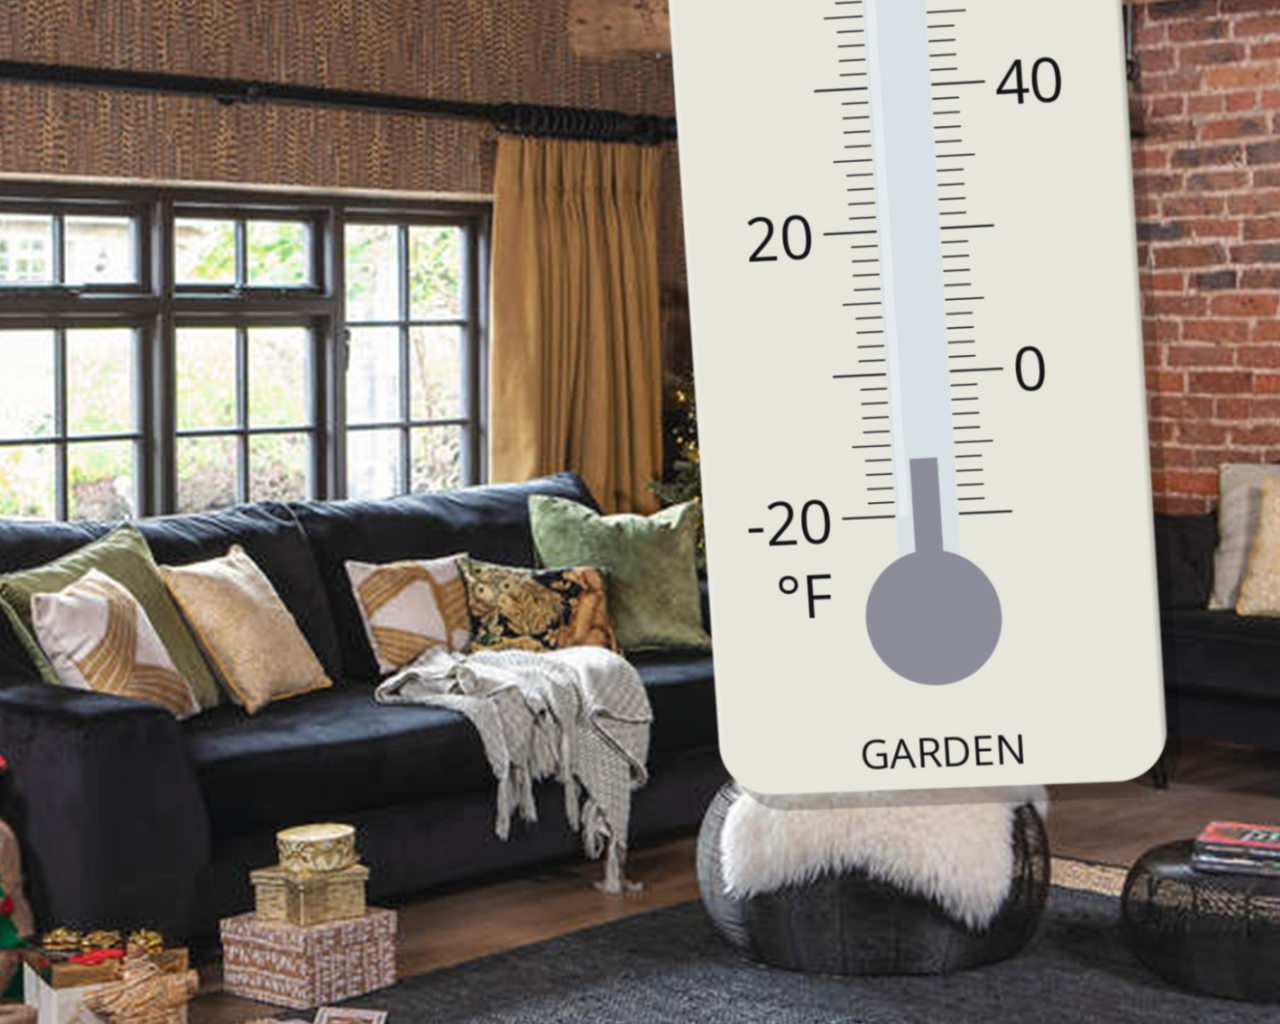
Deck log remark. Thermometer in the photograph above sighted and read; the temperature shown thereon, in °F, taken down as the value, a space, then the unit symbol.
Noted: -12 °F
